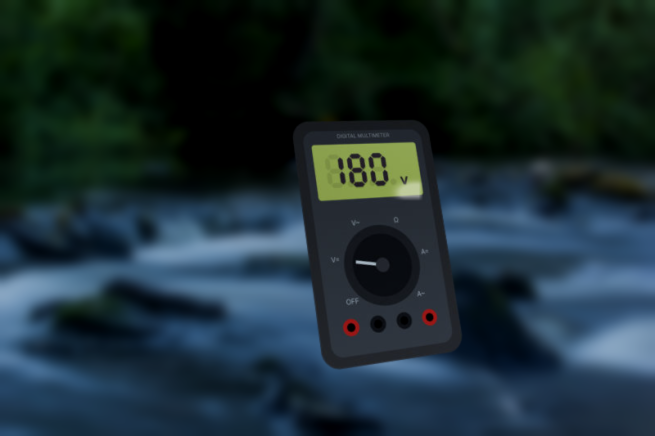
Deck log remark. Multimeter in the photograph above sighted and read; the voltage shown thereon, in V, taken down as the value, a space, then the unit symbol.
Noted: 180 V
